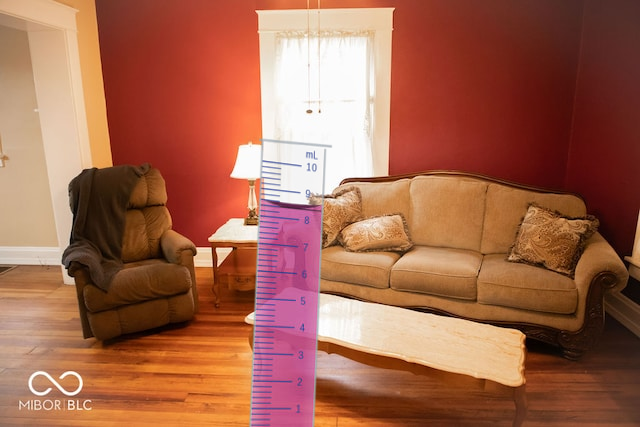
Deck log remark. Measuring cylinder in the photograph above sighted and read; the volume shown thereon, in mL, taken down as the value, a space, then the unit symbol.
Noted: 8.4 mL
